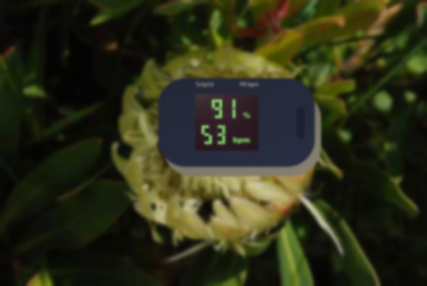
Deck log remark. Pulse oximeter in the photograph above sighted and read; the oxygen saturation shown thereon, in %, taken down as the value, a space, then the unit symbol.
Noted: 91 %
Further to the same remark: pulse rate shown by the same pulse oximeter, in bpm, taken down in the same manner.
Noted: 53 bpm
